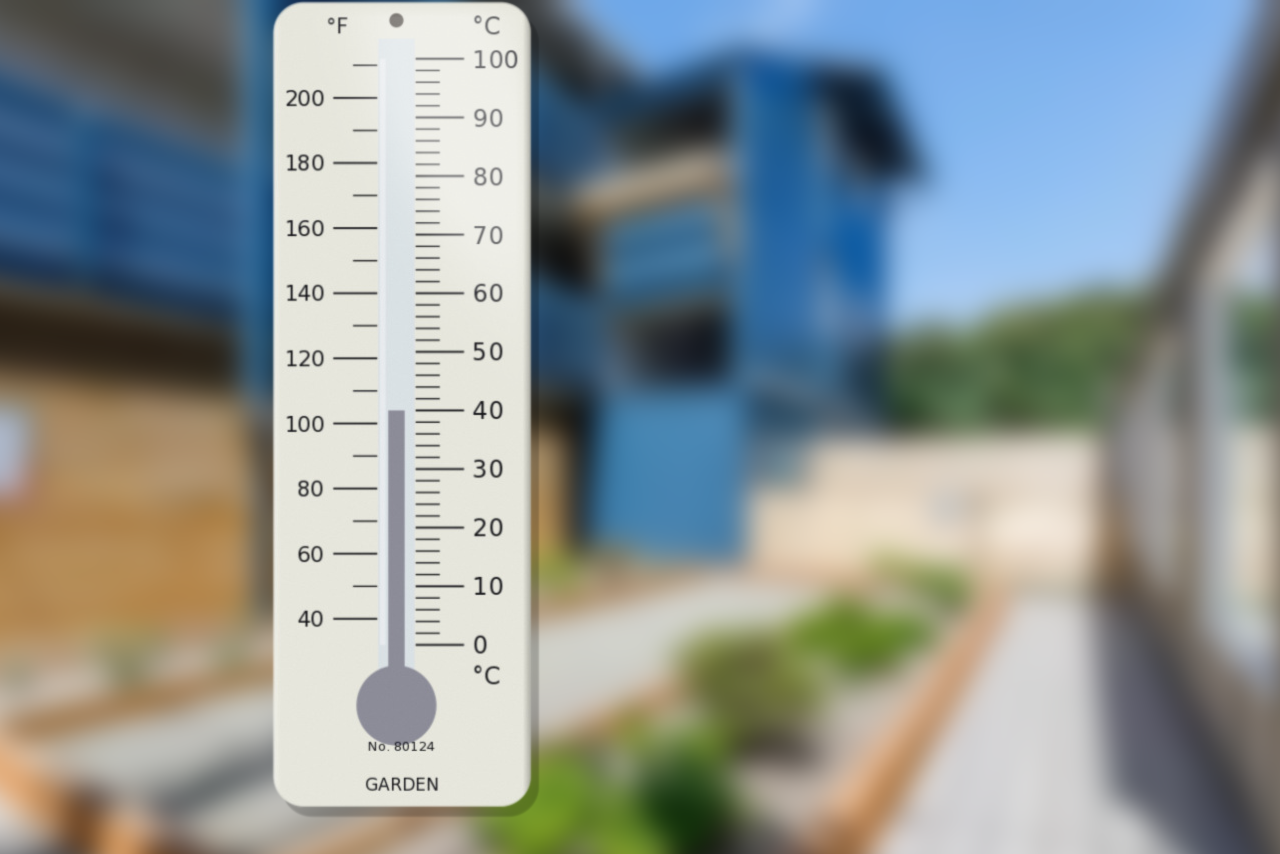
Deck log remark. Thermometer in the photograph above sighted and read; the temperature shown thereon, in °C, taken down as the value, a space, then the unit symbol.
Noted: 40 °C
